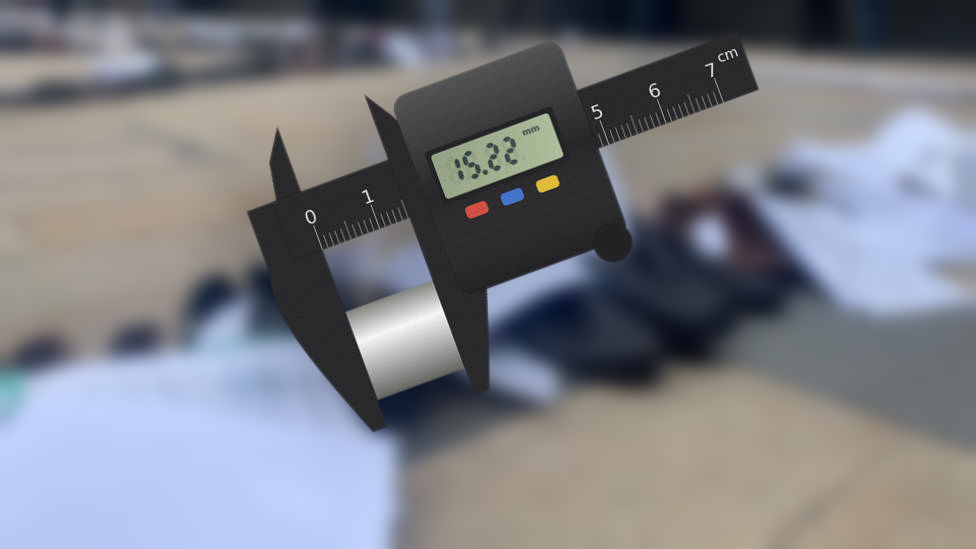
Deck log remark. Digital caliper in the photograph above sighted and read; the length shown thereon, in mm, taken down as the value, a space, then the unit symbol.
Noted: 15.22 mm
